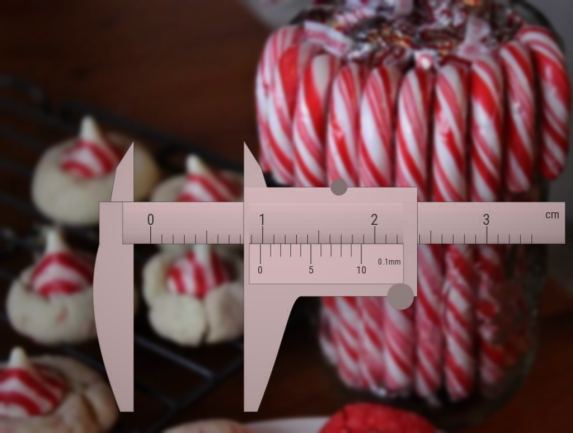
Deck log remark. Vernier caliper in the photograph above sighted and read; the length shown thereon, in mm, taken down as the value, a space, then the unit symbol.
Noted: 9.8 mm
